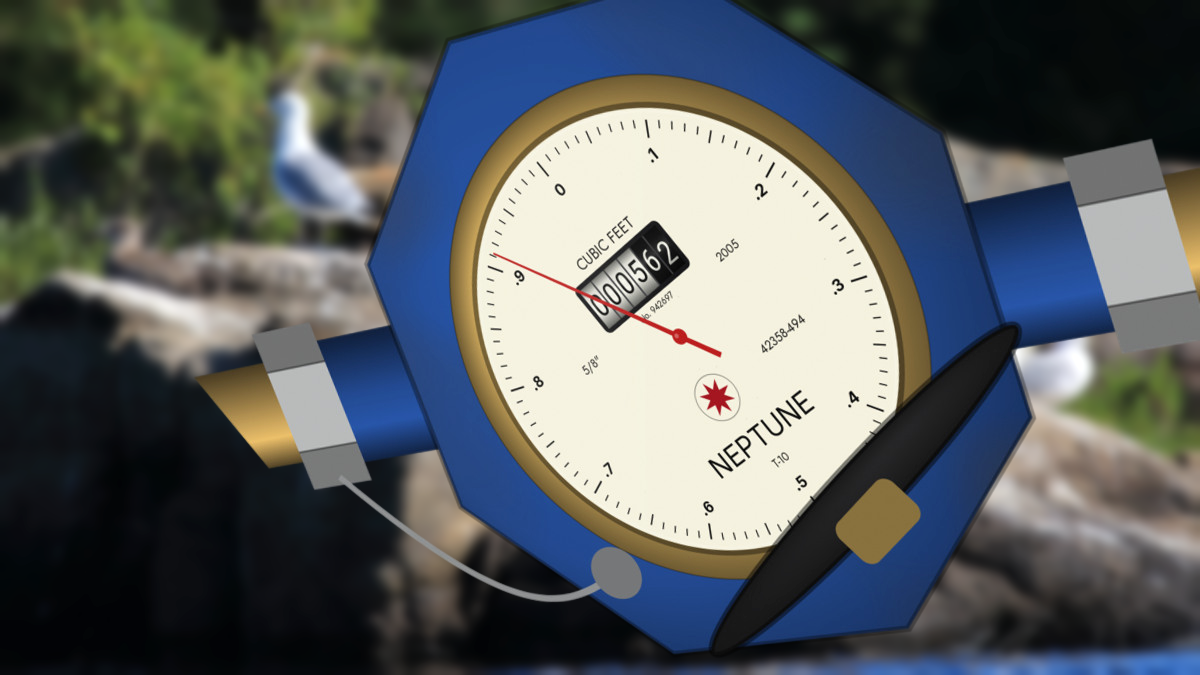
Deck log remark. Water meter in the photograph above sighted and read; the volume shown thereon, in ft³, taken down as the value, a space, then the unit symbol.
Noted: 561.91 ft³
